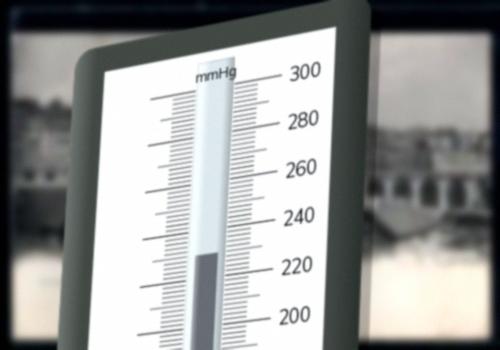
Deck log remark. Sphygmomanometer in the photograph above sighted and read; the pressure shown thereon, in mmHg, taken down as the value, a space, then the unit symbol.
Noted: 230 mmHg
